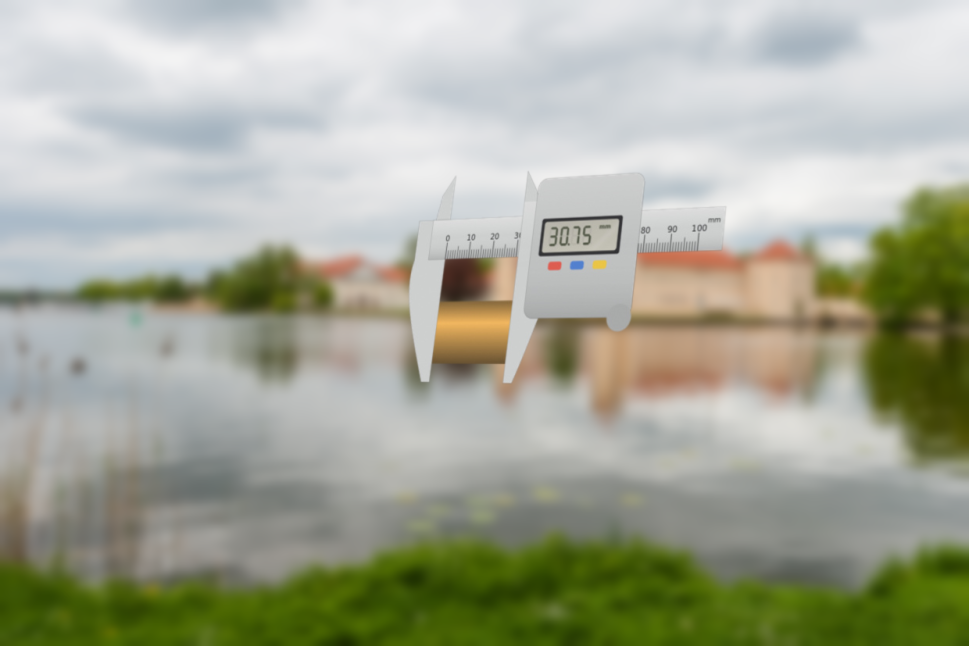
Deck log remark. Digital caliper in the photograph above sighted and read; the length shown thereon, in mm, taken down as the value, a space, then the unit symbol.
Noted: 30.75 mm
